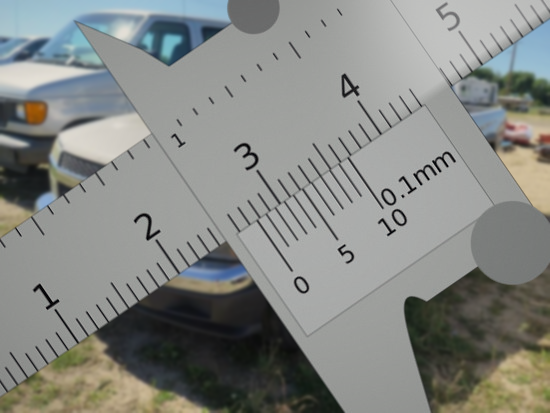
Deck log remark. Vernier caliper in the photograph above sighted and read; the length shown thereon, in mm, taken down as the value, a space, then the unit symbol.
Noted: 27.7 mm
